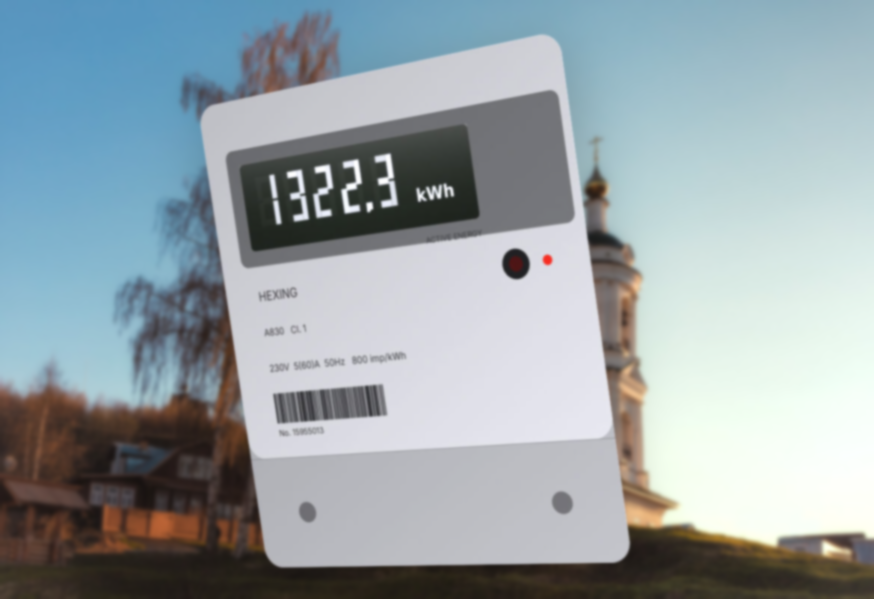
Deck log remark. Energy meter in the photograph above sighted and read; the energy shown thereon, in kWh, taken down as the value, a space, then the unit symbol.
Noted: 1322.3 kWh
